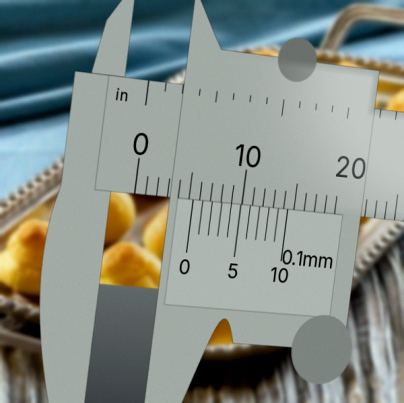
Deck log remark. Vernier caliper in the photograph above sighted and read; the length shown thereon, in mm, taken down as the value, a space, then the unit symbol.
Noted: 5.4 mm
